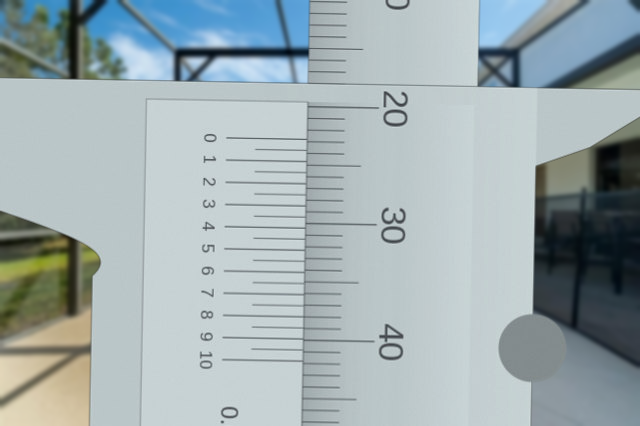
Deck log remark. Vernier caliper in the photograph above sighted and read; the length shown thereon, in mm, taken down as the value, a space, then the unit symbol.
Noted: 22.8 mm
